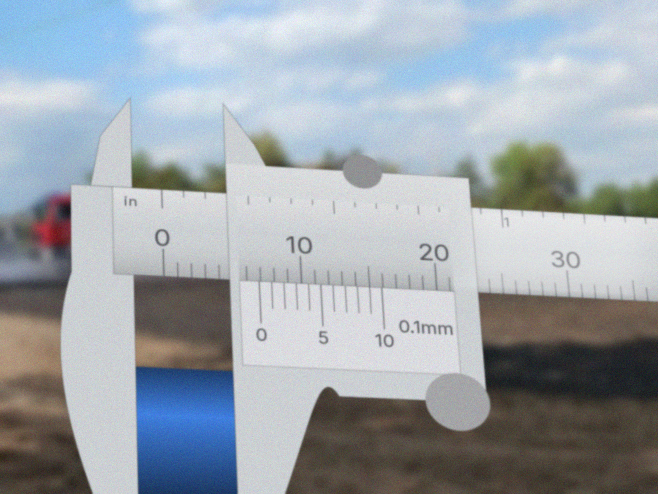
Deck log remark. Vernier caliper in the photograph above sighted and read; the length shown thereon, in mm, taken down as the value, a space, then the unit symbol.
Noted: 6.9 mm
